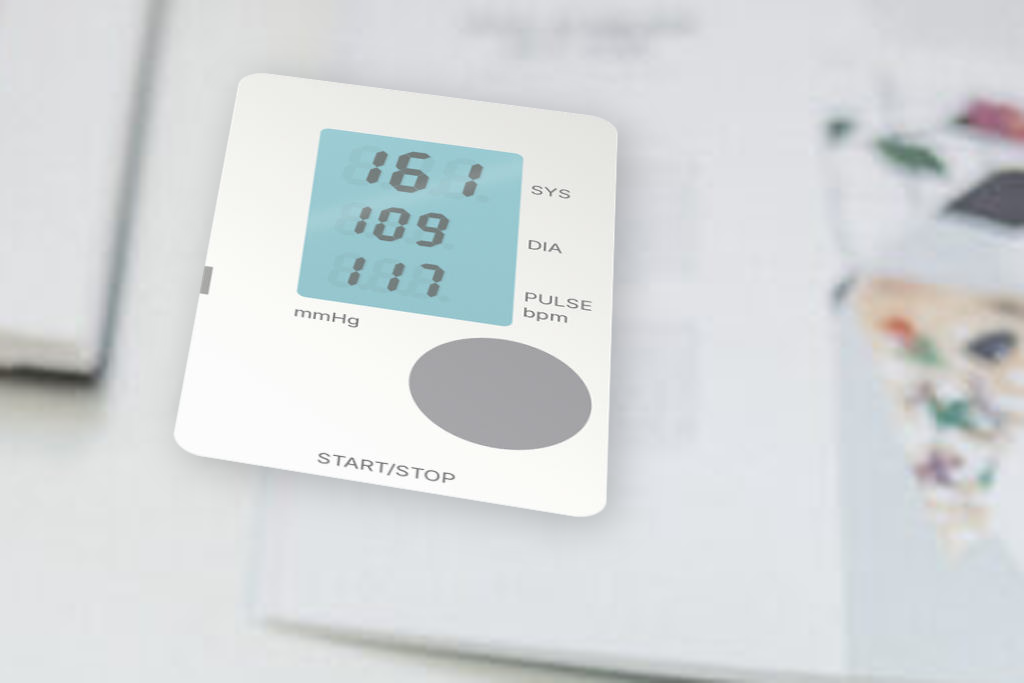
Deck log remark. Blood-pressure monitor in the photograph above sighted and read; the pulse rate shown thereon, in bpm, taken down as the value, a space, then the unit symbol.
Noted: 117 bpm
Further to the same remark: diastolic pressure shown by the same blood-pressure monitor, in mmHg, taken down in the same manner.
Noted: 109 mmHg
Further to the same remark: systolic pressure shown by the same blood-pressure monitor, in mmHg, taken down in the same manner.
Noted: 161 mmHg
